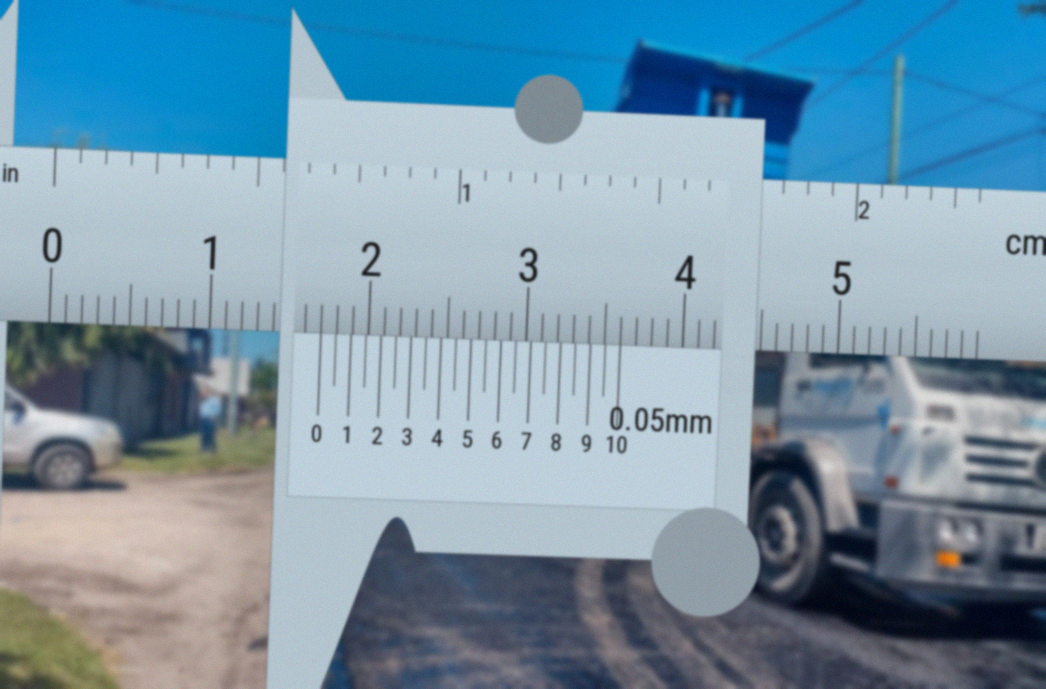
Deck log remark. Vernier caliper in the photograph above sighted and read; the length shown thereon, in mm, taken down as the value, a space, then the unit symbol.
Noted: 17.0 mm
